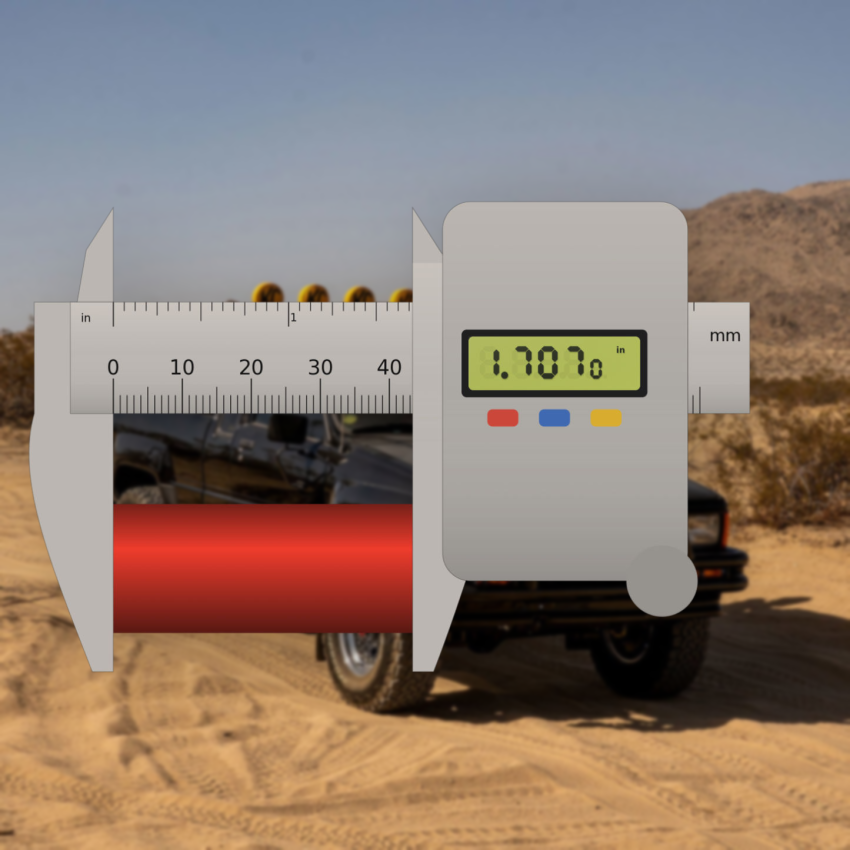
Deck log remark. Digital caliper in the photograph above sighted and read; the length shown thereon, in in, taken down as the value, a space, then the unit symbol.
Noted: 1.7070 in
